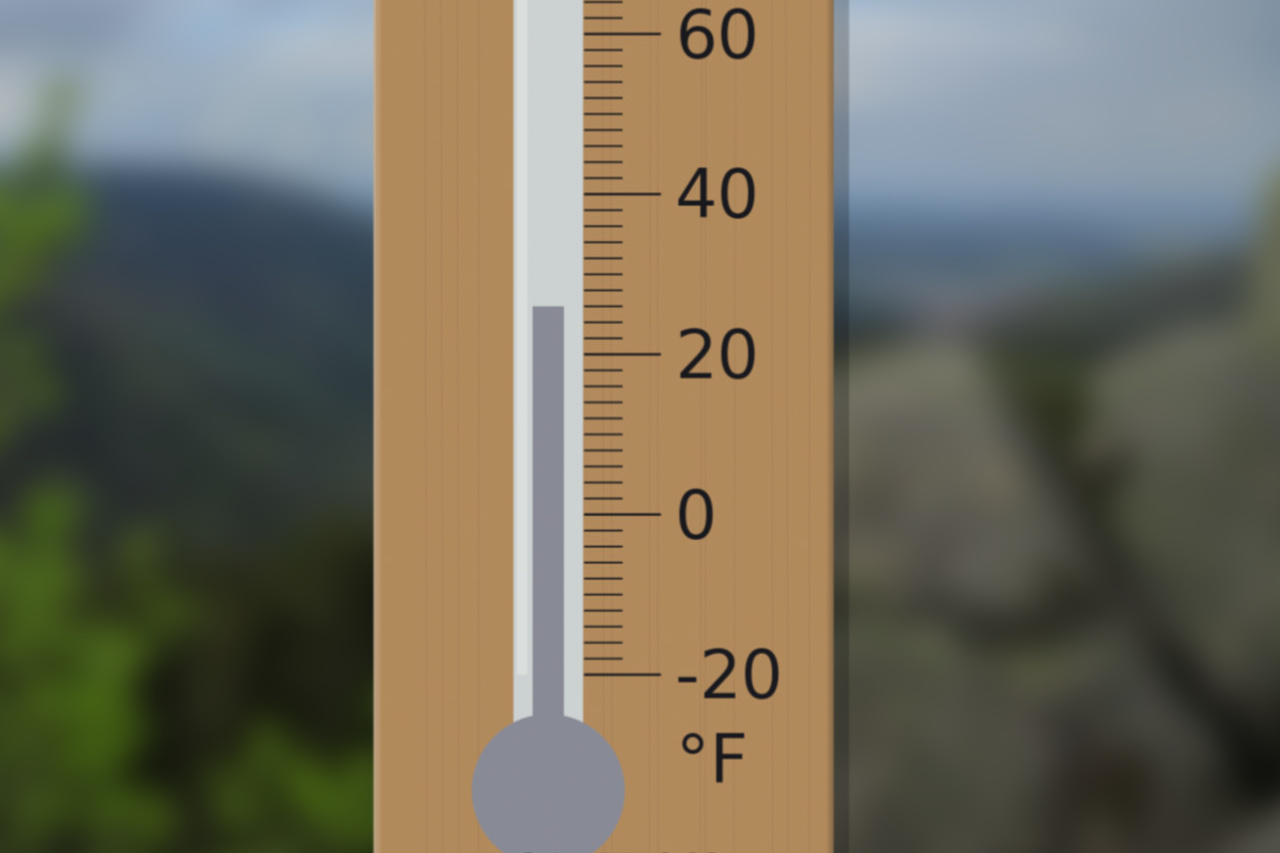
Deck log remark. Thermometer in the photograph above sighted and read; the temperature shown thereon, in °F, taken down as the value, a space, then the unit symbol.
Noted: 26 °F
